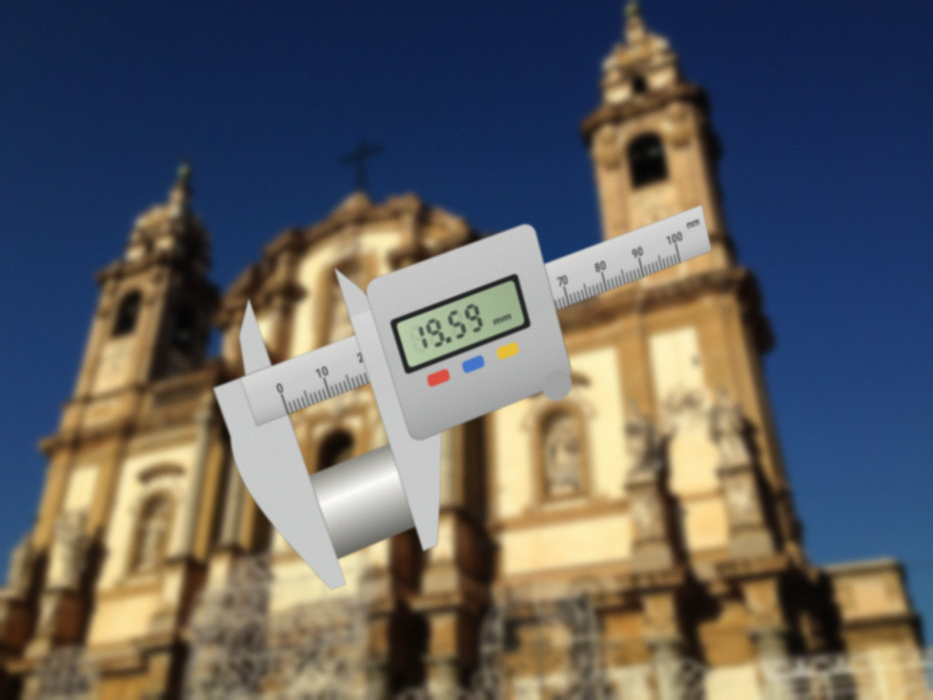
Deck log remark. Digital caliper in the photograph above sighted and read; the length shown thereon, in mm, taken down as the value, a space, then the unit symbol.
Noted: 19.59 mm
